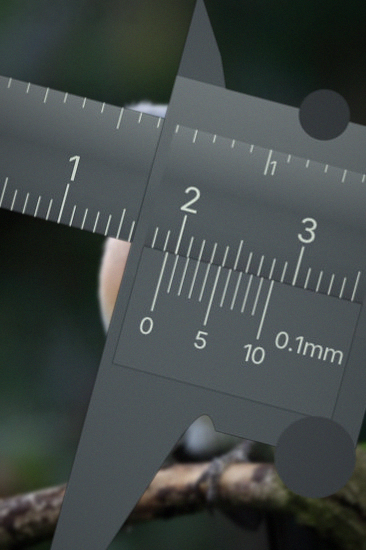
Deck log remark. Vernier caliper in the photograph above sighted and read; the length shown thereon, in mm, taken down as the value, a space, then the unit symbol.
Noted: 19.3 mm
